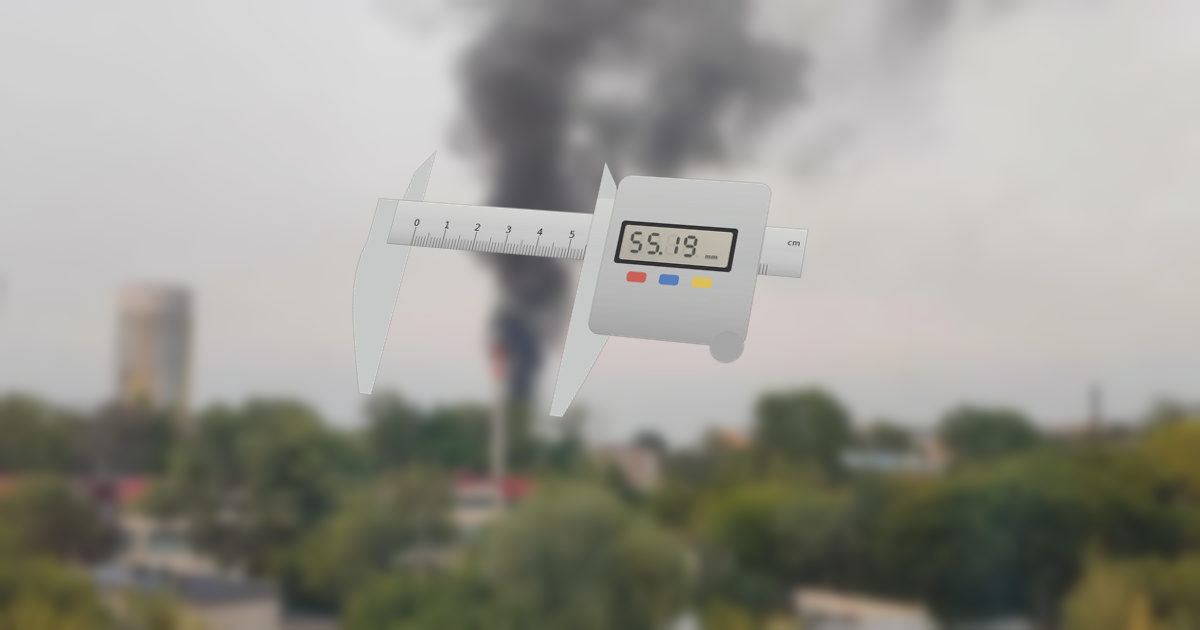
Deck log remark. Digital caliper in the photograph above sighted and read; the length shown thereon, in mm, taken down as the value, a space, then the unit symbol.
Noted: 55.19 mm
